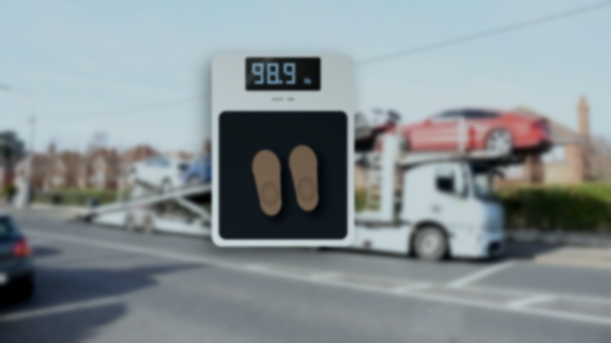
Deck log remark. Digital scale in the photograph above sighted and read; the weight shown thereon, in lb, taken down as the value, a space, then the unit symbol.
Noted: 98.9 lb
